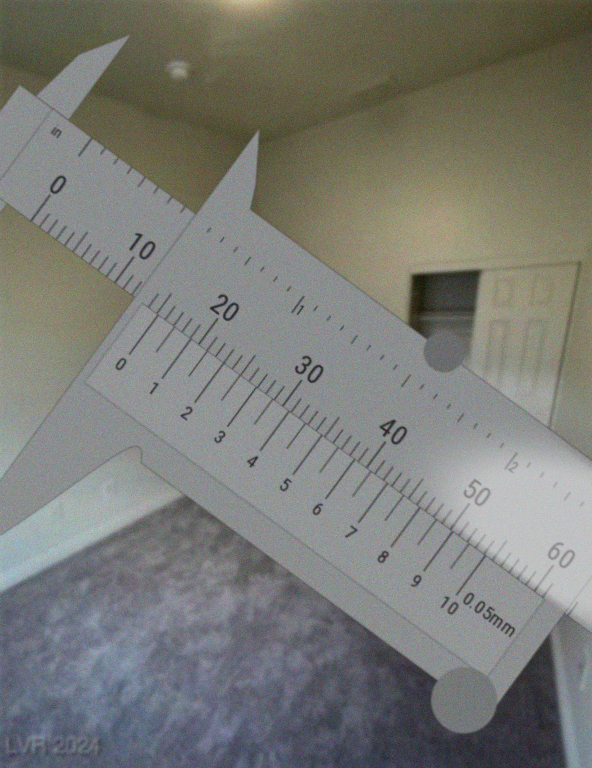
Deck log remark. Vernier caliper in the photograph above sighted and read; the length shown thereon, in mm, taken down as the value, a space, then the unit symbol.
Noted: 15.2 mm
